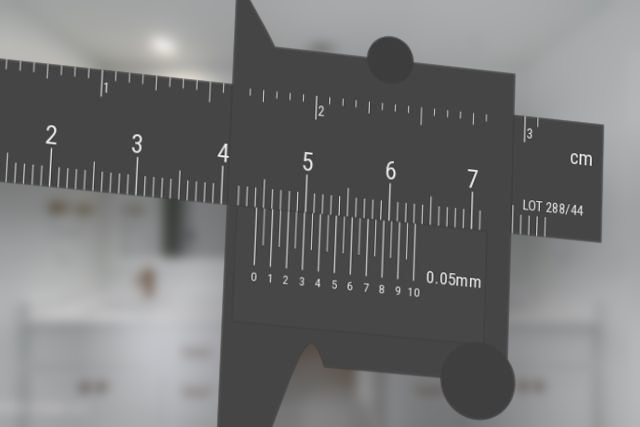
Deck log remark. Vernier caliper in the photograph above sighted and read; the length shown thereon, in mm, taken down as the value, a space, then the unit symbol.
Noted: 44.2 mm
